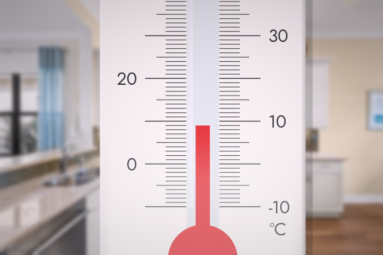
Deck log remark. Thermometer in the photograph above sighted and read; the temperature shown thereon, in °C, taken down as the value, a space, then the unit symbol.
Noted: 9 °C
